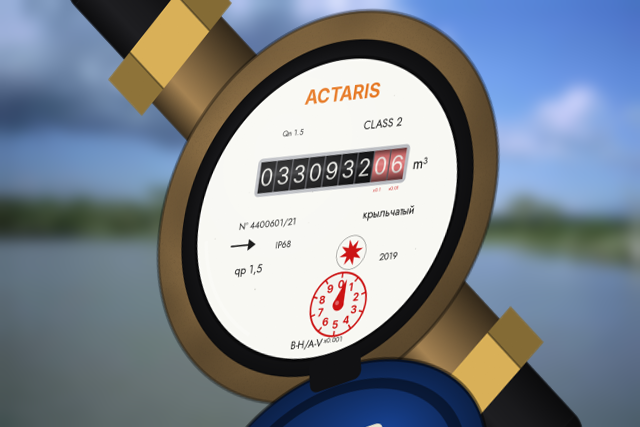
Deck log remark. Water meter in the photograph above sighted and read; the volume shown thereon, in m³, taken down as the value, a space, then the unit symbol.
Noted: 330932.060 m³
